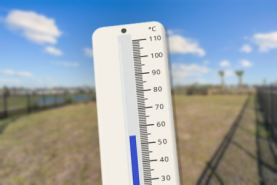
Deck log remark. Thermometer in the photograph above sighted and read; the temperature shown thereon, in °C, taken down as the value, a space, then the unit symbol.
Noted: 55 °C
